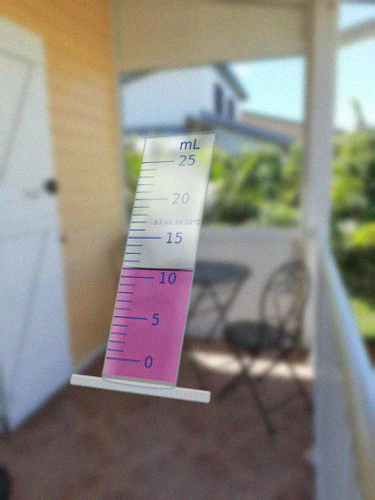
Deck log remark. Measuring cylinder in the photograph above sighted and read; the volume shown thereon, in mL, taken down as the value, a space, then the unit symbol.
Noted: 11 mL
